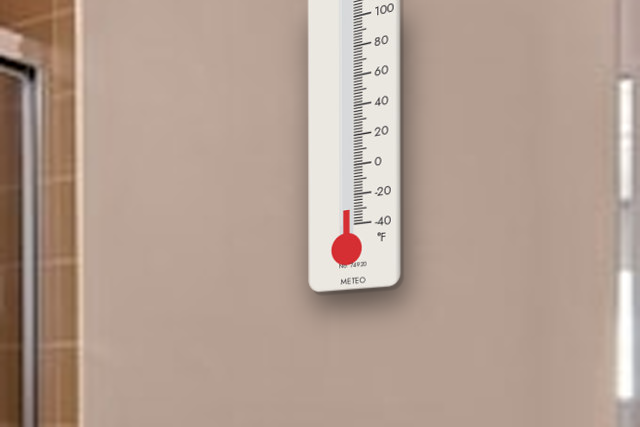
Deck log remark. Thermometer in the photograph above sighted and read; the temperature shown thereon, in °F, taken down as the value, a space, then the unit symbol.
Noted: -30 °F
